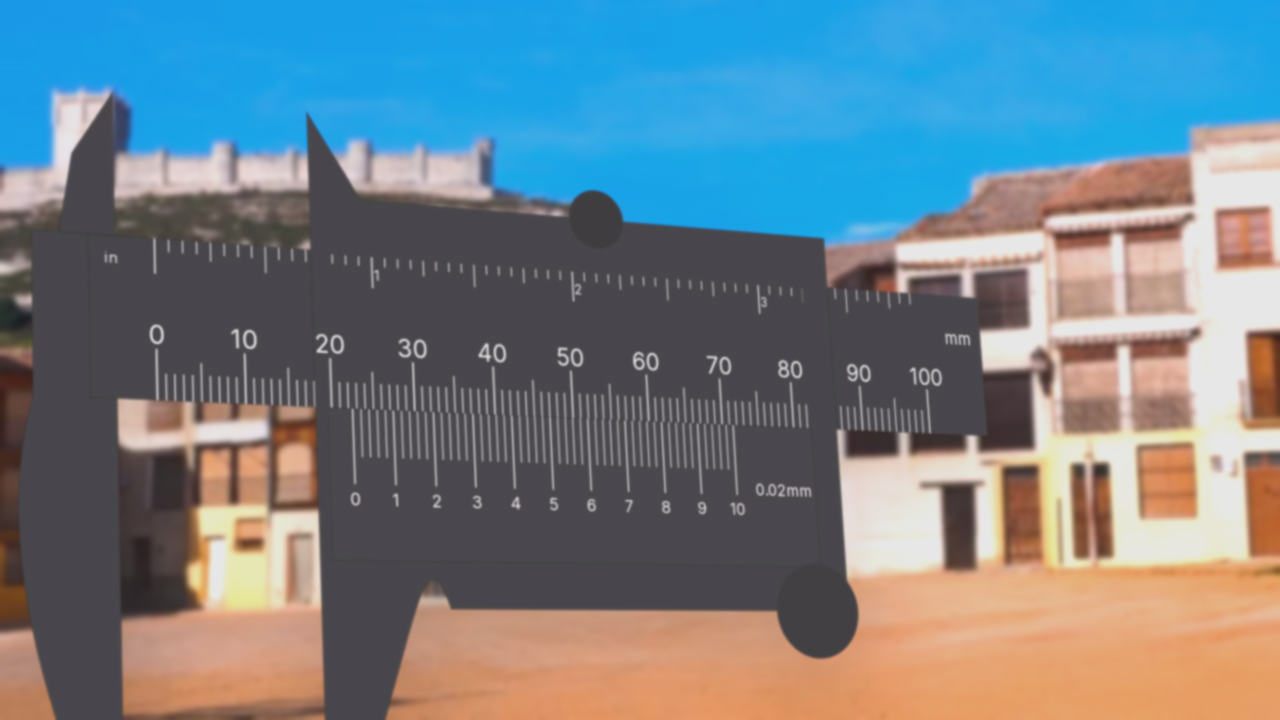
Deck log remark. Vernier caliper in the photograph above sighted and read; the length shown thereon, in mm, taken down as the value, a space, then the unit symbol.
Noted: 22.5 mm
